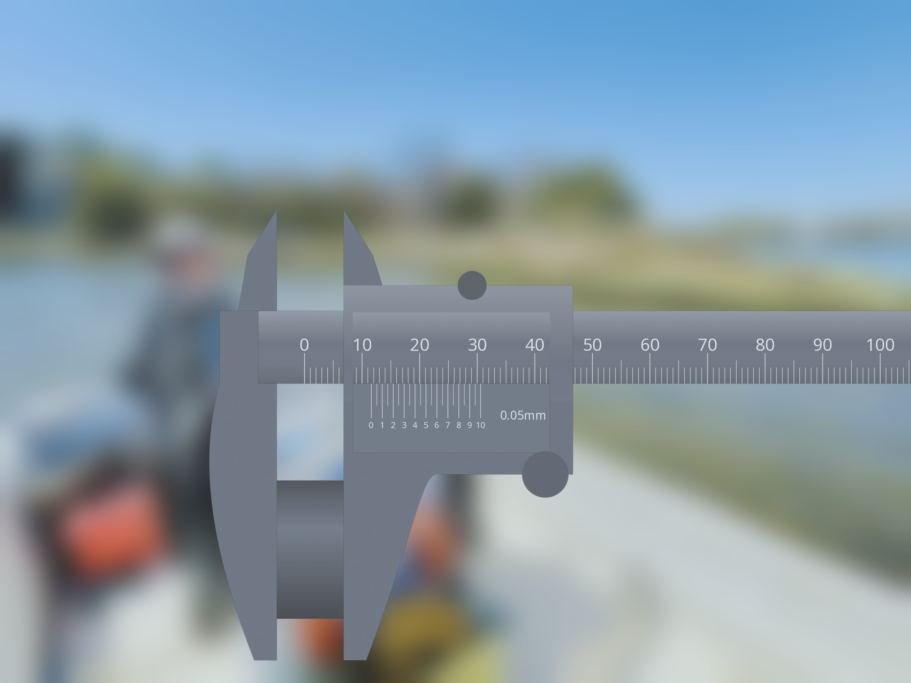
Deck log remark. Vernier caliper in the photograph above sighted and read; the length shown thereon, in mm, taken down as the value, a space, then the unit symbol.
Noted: 11.6 mm
